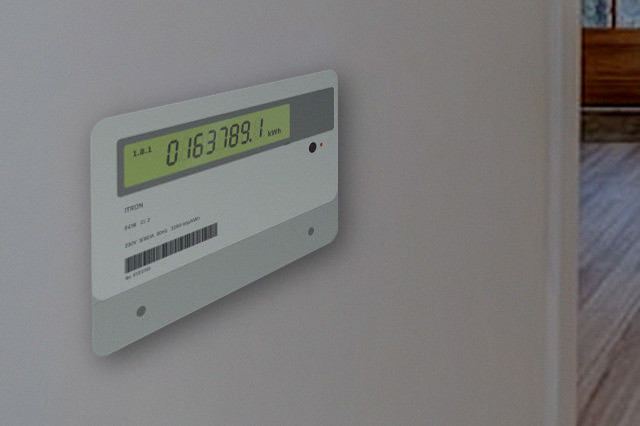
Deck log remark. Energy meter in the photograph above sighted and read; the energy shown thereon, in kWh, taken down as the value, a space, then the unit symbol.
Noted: 163789.1 kWh
